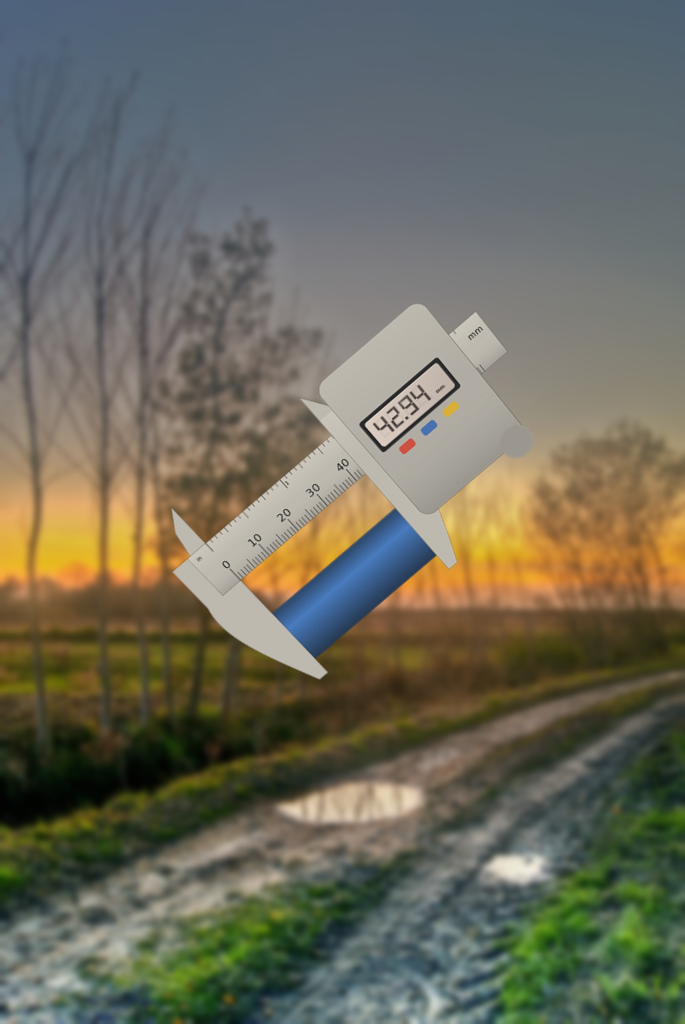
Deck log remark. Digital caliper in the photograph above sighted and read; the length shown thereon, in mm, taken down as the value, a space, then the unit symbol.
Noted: 42.94 mm
